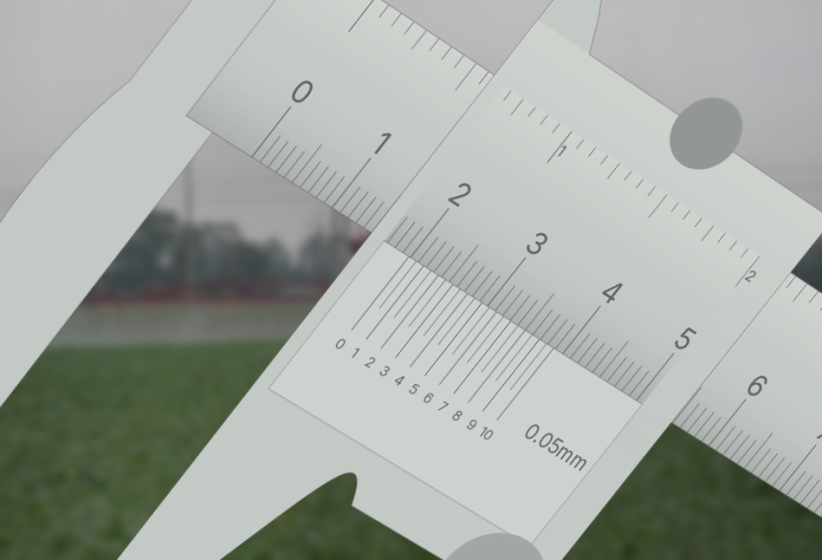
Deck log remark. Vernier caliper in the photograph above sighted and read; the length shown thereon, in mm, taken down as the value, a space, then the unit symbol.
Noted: 19.8 mm
